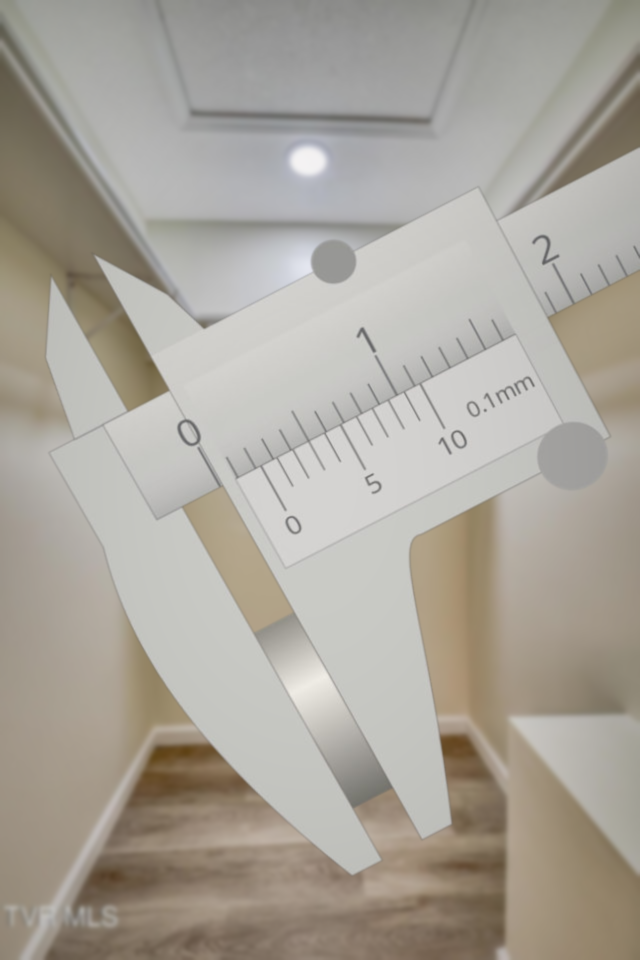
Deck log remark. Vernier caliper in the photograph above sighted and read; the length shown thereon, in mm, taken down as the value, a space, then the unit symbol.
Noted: 2.3 mm
